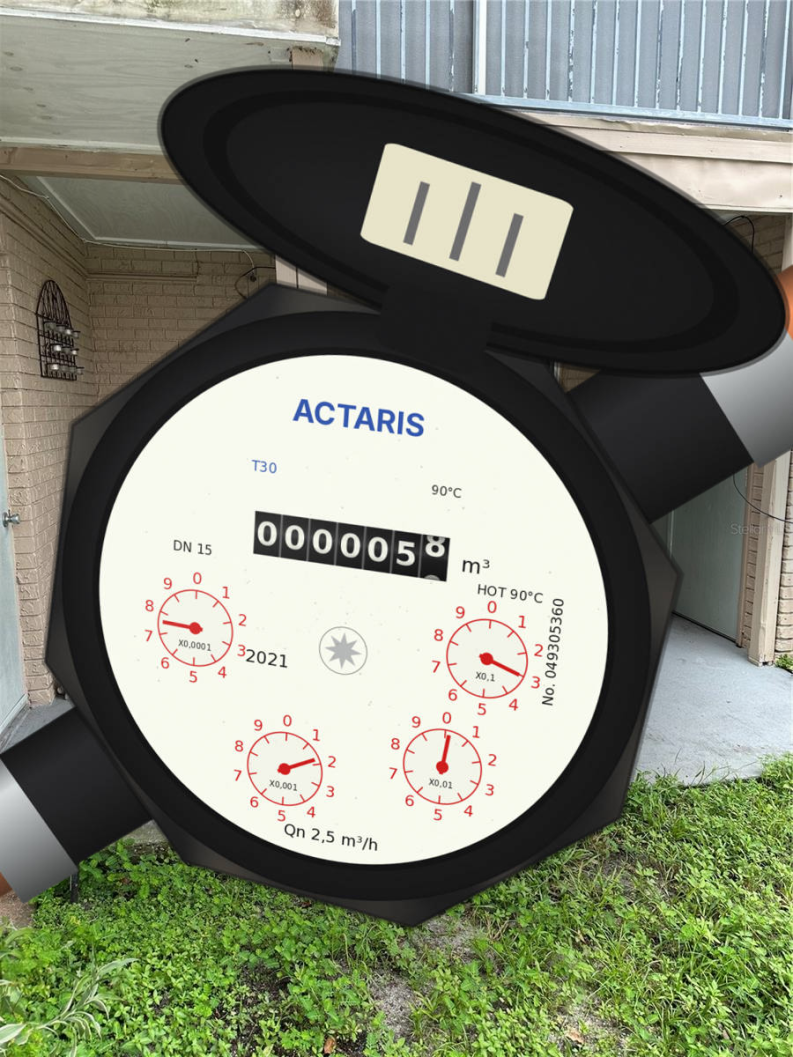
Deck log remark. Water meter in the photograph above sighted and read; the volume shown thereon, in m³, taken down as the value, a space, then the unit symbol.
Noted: 58.3017 m³
